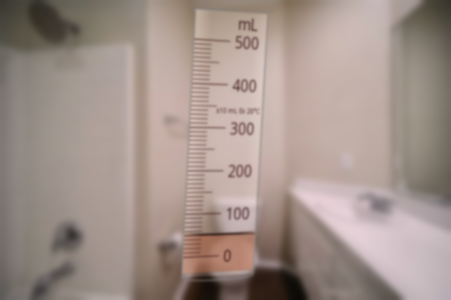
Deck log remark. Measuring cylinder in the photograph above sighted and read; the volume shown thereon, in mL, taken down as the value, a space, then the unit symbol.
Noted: 50 mL
